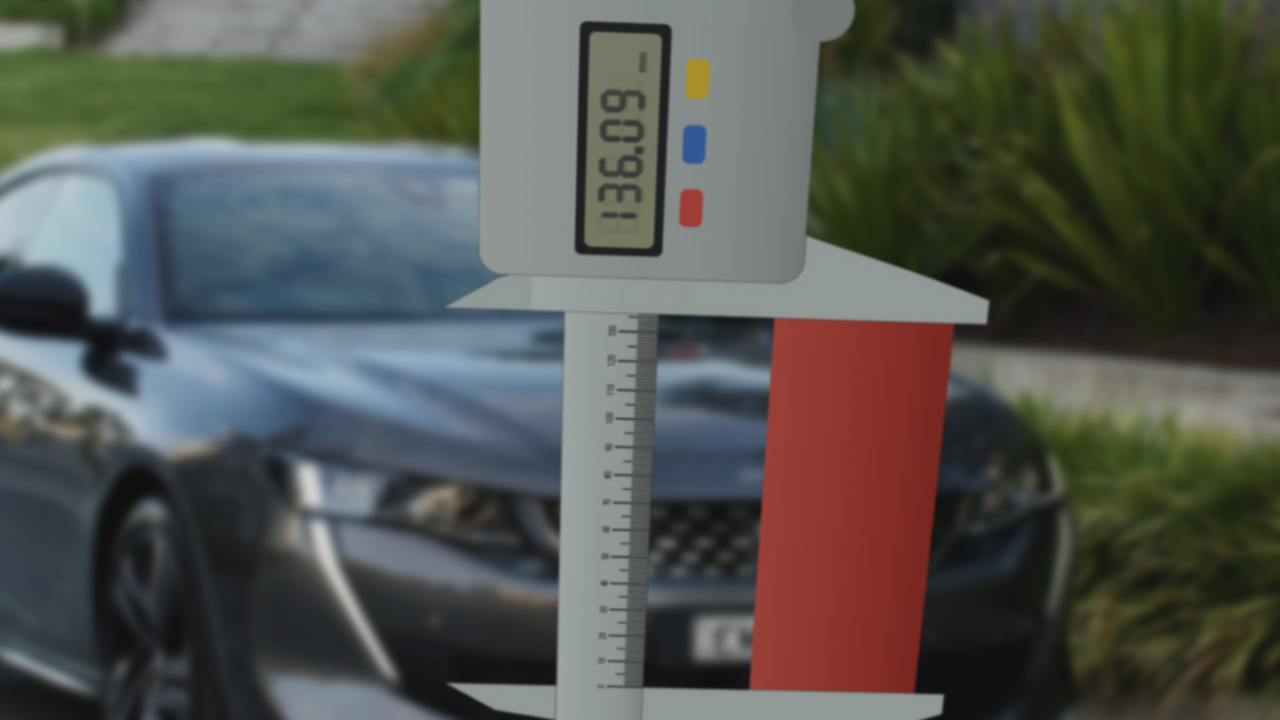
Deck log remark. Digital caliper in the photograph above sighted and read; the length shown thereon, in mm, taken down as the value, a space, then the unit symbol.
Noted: 136.09 mm
